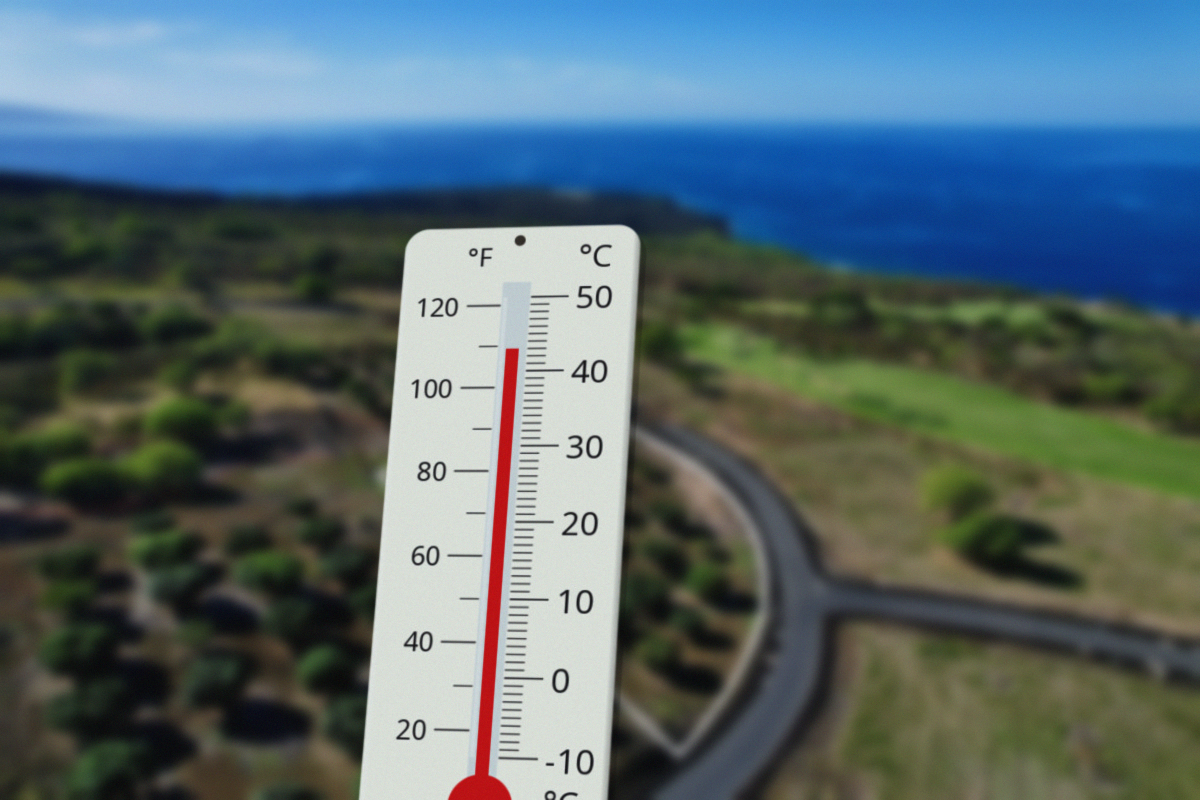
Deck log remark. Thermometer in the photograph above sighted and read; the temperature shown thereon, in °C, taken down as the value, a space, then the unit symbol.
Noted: 43 °C
